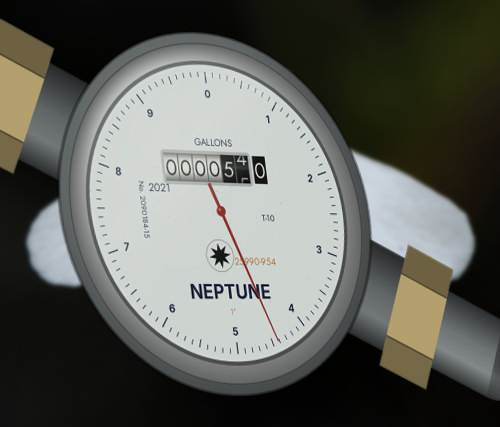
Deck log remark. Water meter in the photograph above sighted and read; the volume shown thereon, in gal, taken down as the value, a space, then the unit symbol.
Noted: 544.4 gal
